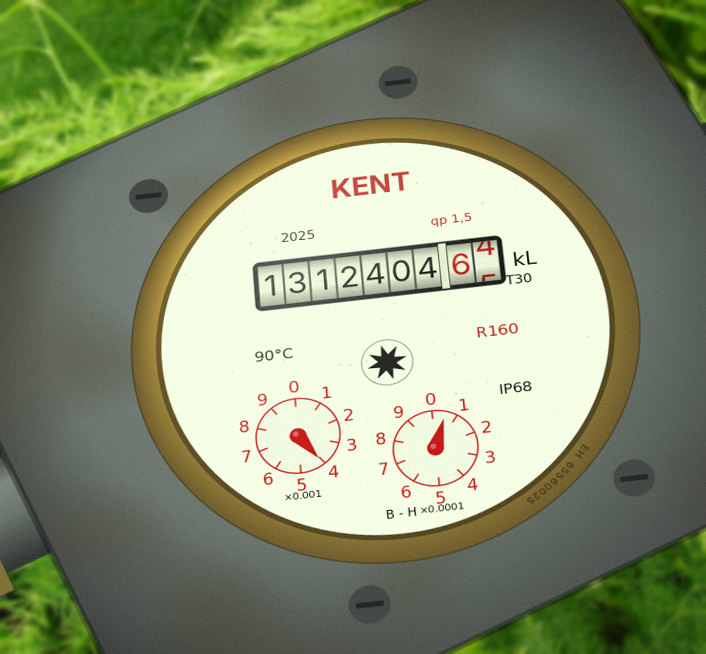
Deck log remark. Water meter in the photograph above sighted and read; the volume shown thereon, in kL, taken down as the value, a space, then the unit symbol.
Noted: 1312404.6440 kL
